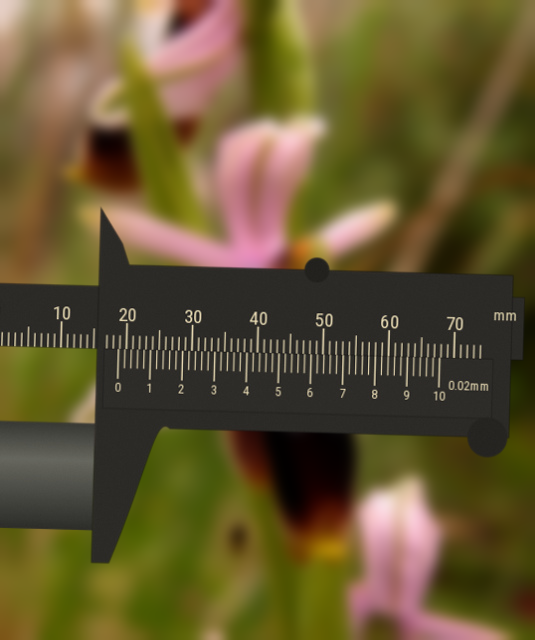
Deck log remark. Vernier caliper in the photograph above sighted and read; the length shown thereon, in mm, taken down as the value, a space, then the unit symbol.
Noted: 18.8 mm
